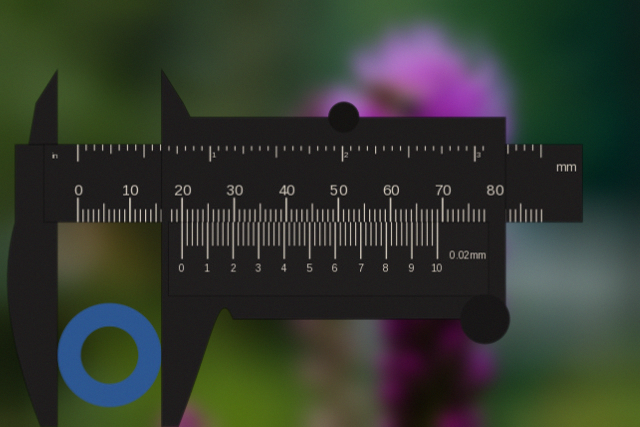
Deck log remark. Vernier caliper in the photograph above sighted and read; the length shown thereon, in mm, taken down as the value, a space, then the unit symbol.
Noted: 20.0 mm
